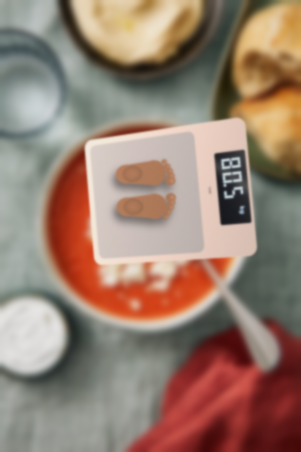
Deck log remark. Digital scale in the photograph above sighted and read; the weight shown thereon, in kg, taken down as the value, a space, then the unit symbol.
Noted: 80.5 kg
